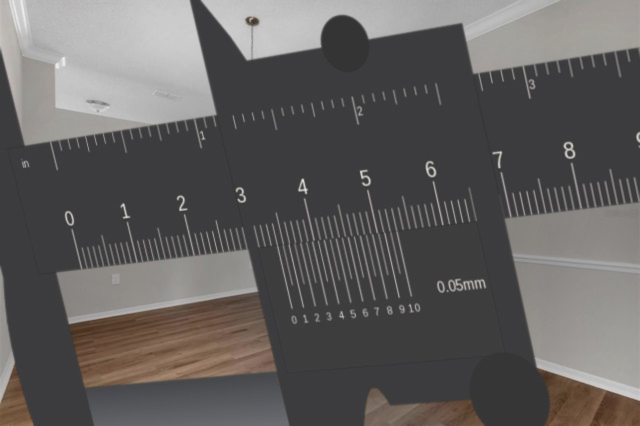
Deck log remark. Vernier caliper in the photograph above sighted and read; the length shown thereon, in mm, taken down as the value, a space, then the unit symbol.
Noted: 34.0 mm
